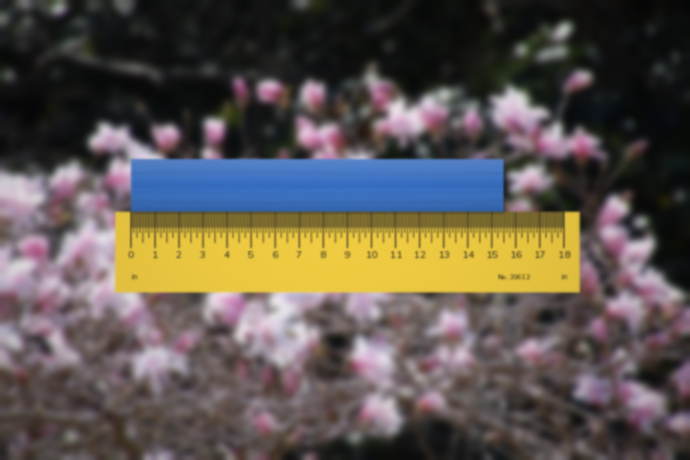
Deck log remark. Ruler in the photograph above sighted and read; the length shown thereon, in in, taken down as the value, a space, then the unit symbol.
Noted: 15.5 in
